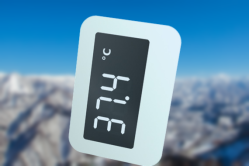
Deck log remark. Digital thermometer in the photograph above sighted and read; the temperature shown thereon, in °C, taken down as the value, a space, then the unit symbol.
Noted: 37.4 °C
